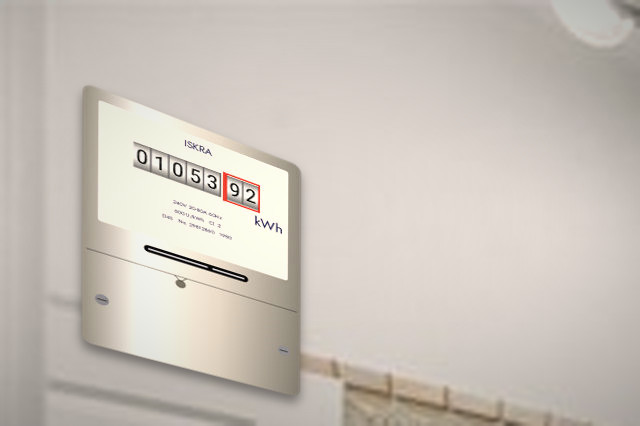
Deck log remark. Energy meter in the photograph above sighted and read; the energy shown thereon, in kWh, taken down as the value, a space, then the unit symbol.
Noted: 1053.92 kWh
